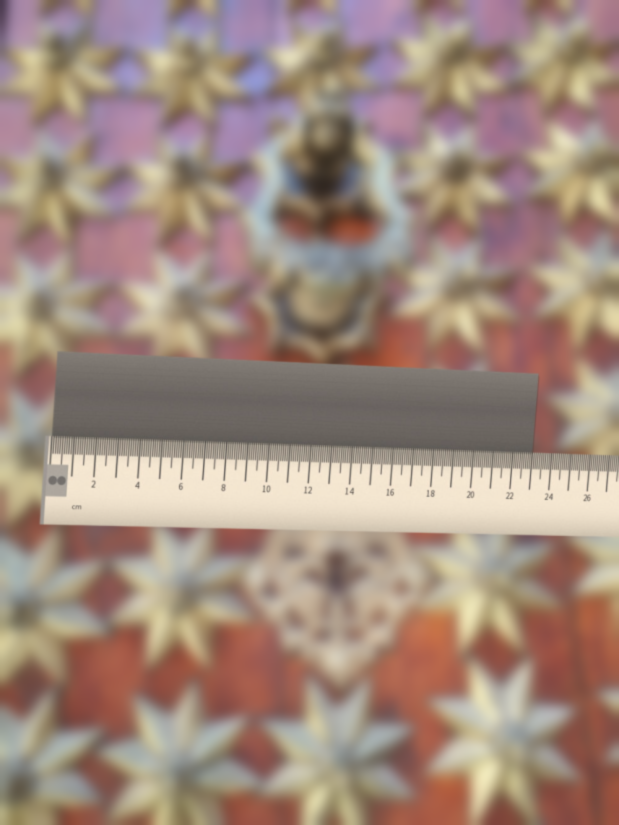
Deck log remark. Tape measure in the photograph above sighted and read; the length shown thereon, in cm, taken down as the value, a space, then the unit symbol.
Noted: 23 cm
